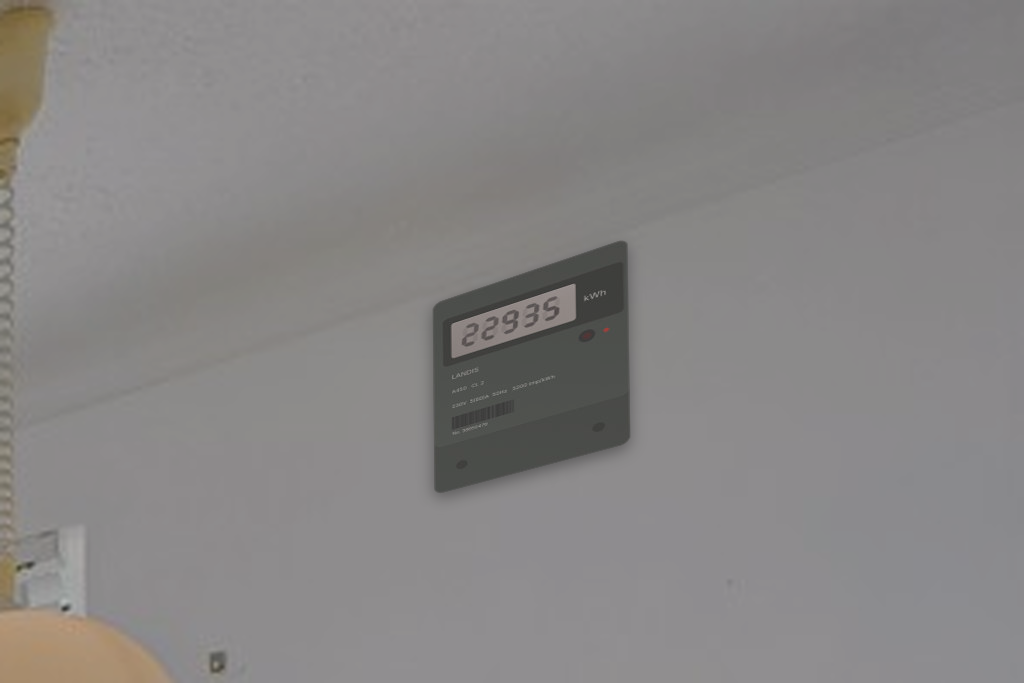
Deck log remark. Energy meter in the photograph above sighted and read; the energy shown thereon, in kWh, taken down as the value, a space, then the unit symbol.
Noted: 22935 kWh
